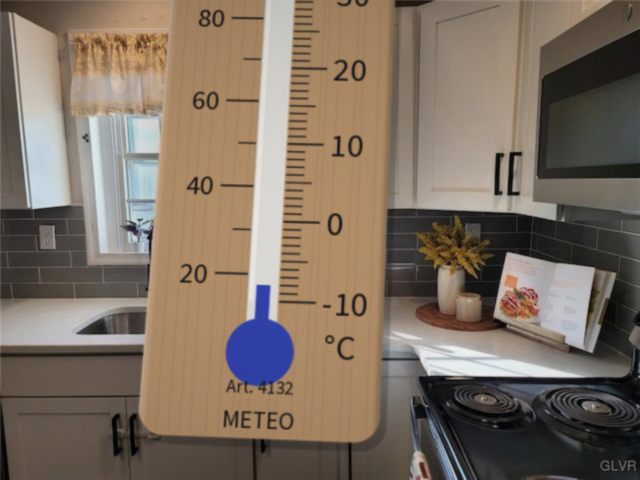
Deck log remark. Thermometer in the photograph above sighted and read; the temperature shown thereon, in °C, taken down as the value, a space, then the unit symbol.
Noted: -8 °C
